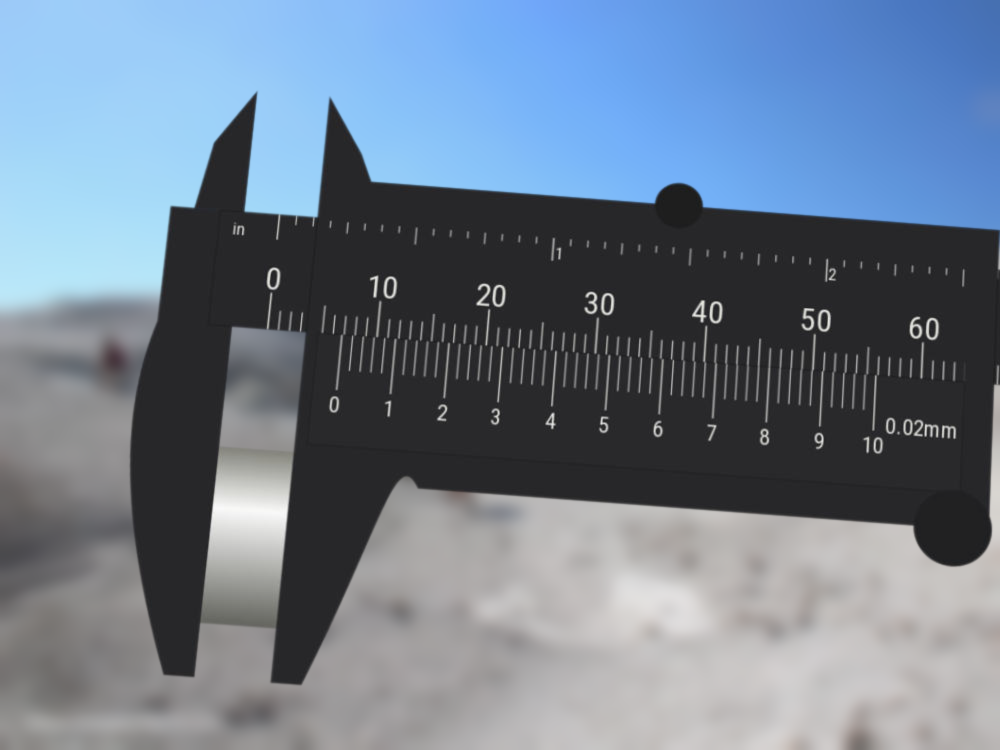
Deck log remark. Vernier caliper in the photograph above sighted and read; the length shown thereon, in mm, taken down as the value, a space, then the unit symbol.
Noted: 6.8 mm
